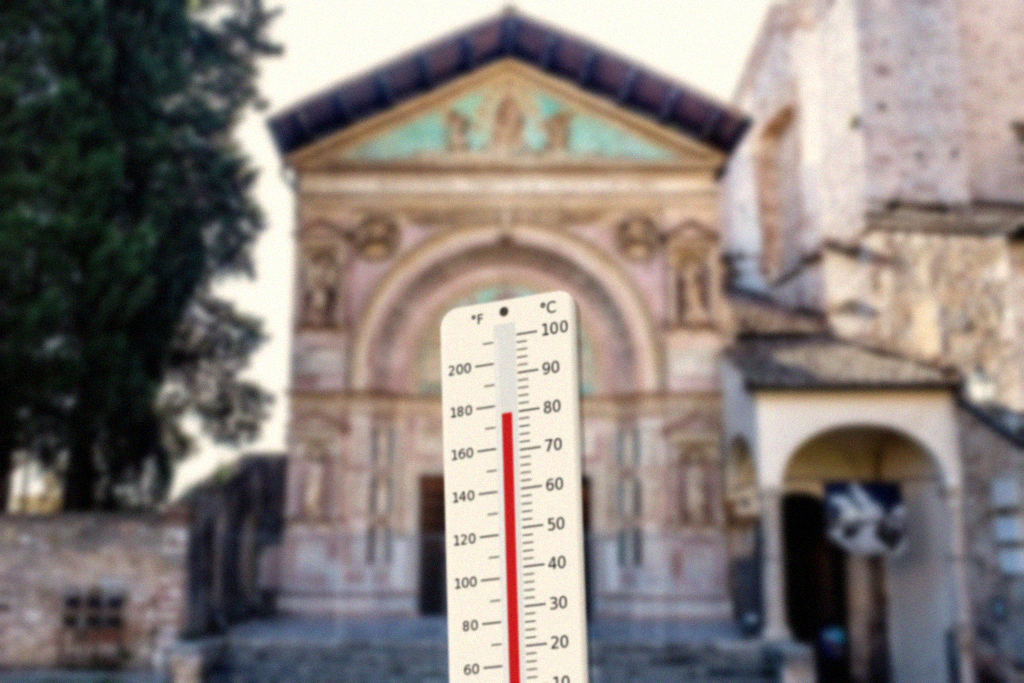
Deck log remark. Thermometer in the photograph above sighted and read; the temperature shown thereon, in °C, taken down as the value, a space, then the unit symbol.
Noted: 80 °C
